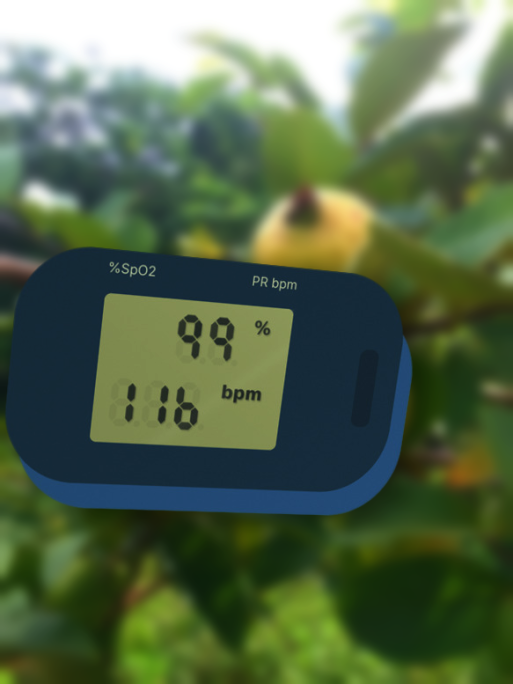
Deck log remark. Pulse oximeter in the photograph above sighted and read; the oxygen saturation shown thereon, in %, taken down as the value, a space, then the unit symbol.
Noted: 99 %
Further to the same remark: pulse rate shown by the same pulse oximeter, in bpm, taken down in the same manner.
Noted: 116 bpm
